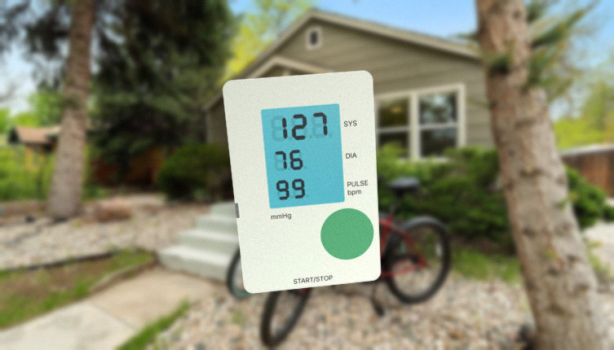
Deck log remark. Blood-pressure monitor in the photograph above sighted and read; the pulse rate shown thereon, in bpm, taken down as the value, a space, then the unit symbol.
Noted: 99 bpm
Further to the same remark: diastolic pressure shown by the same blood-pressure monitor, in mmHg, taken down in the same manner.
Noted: 76 mmHg
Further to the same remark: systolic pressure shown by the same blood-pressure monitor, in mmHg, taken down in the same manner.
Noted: 127 mmHg
